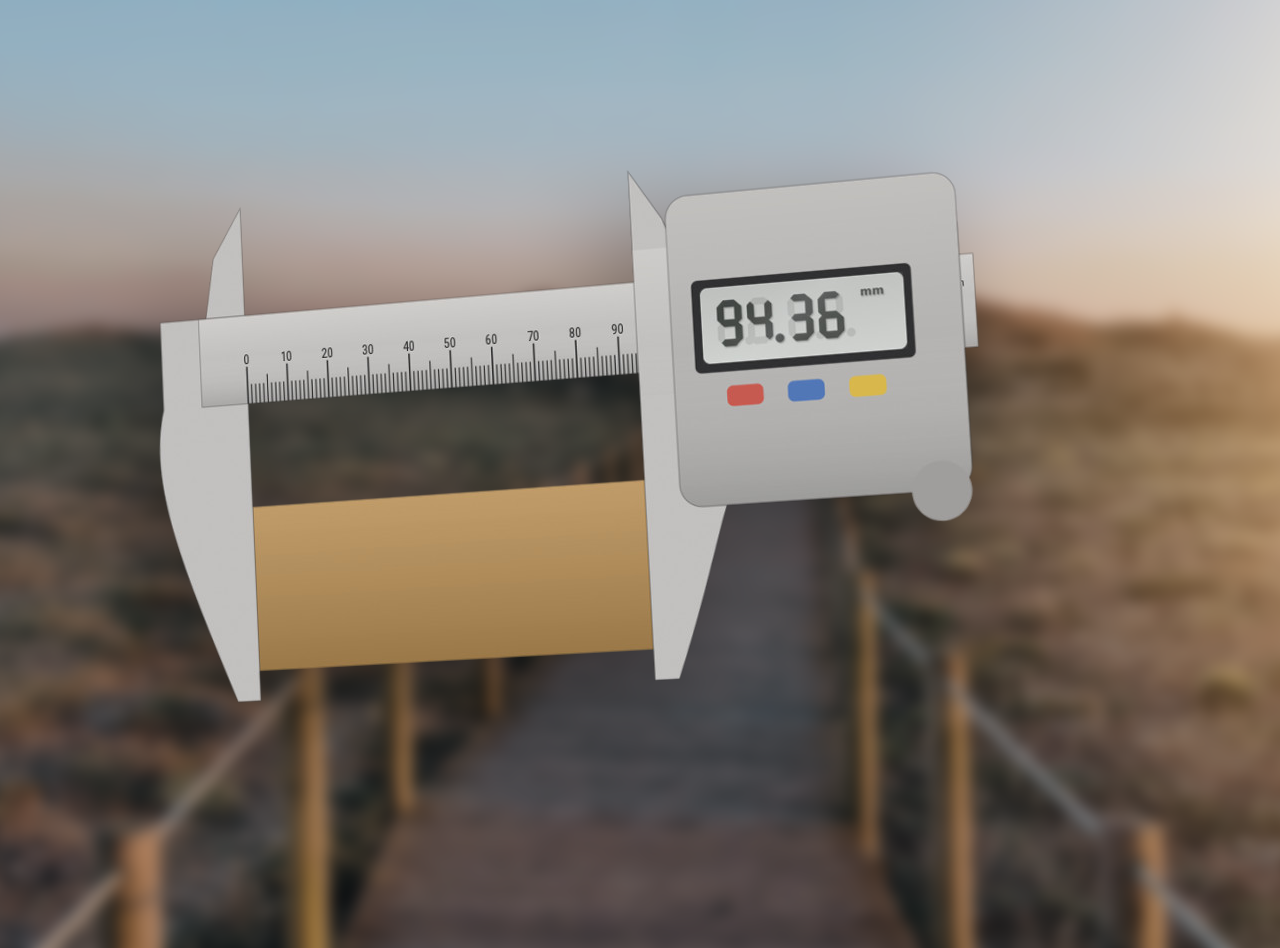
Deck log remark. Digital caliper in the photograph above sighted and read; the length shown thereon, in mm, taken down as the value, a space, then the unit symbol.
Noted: 94.36 mm
